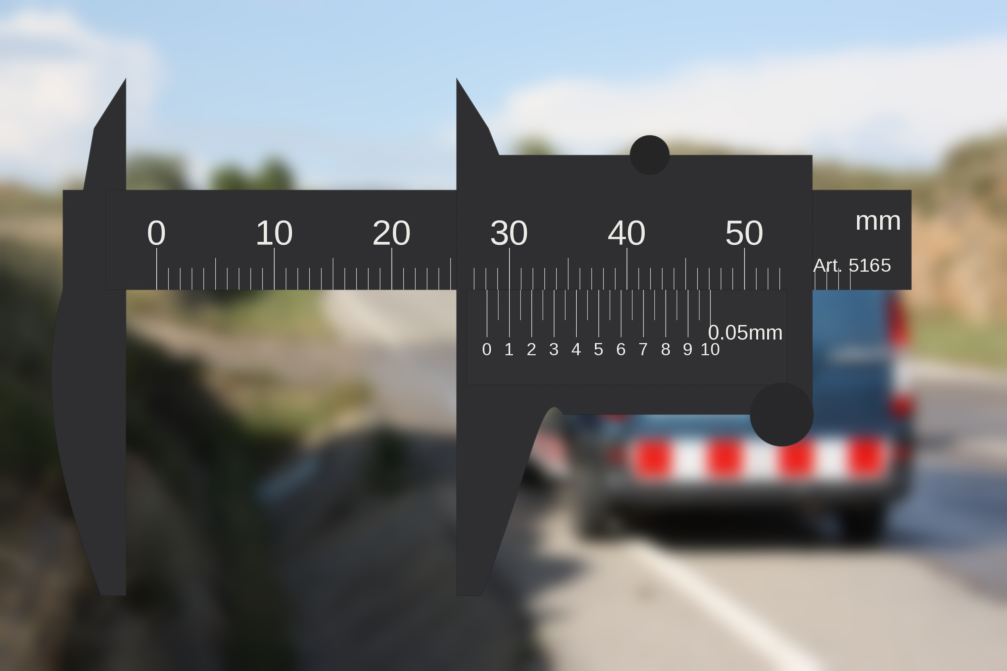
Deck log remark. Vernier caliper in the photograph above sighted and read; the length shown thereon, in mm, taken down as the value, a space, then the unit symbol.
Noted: 28.1 mm
